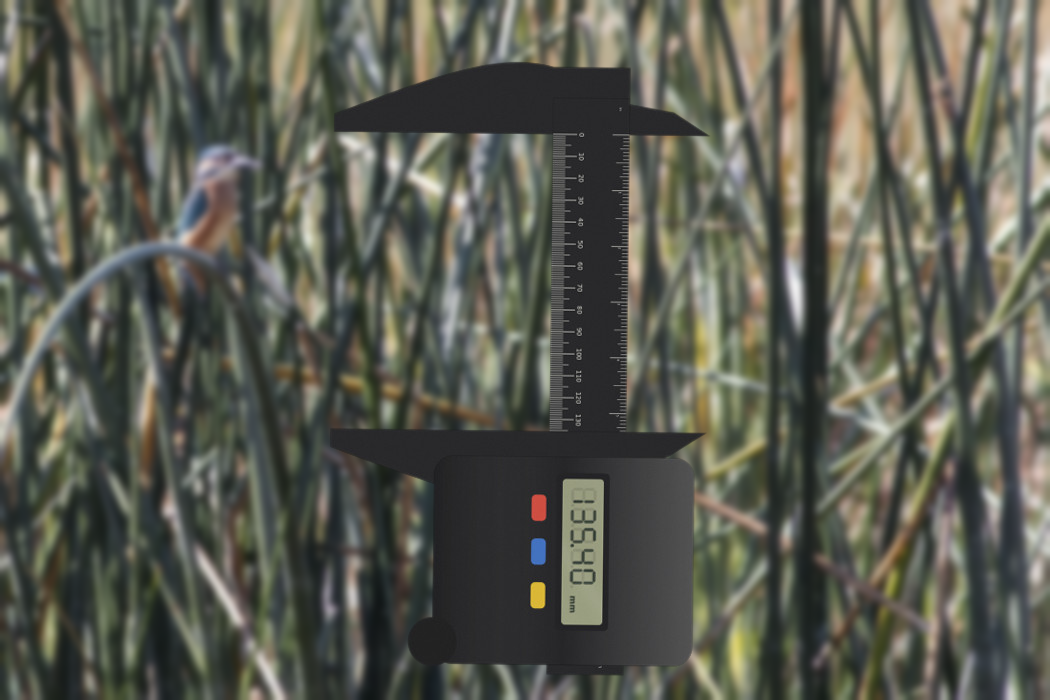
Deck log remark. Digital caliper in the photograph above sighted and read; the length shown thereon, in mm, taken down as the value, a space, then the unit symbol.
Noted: 135.40 mm
